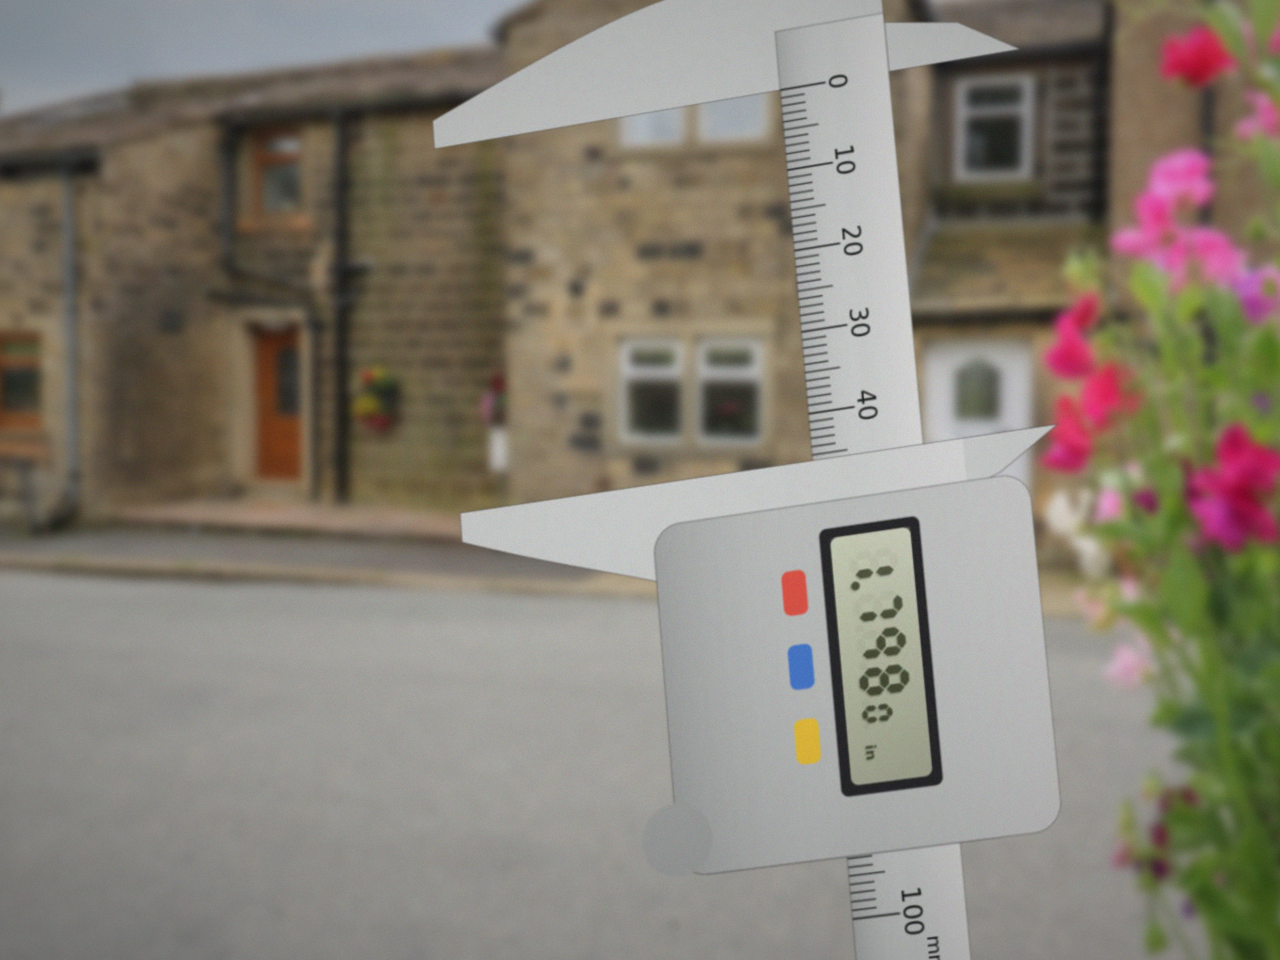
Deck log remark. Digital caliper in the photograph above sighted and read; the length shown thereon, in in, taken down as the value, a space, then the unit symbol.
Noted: 1.7980 in
